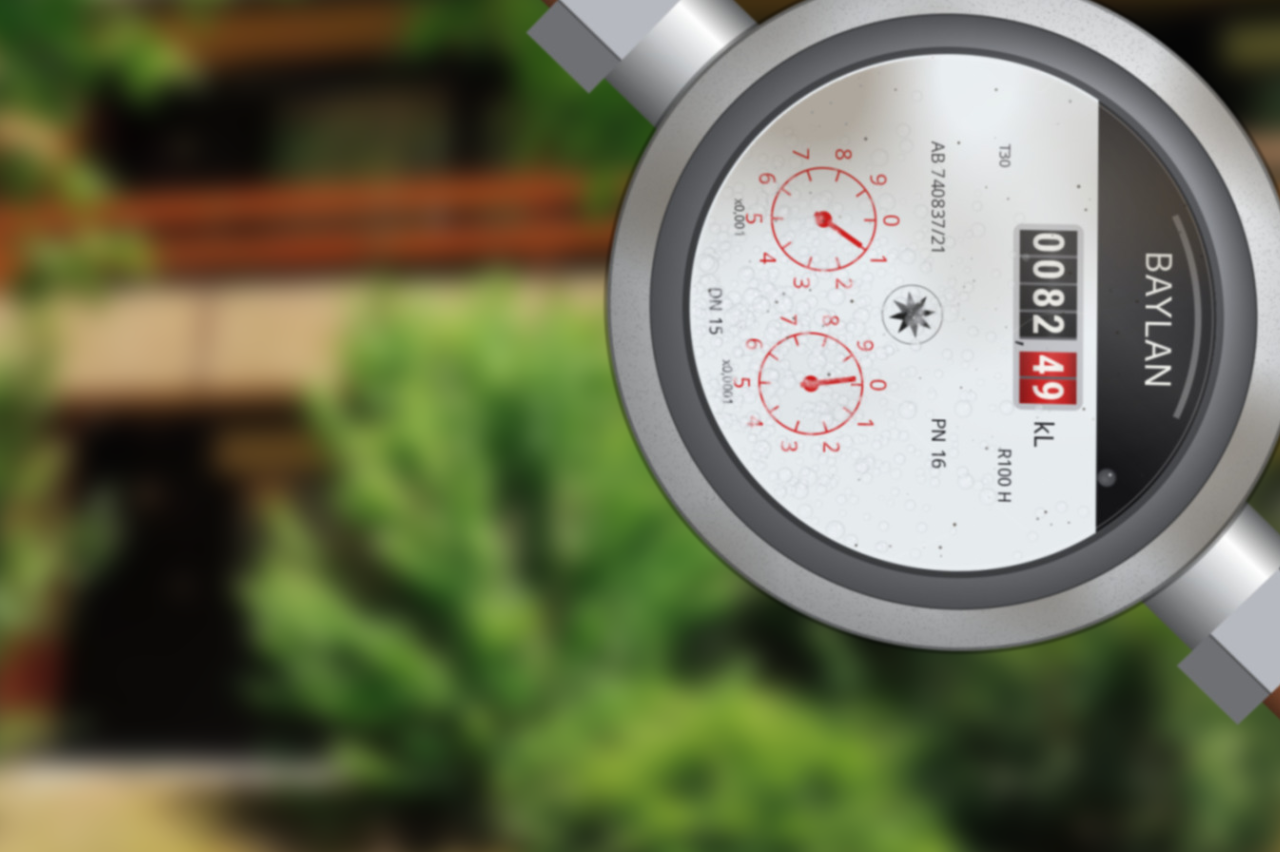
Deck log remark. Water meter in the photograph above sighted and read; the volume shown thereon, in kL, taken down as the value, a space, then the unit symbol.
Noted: 82.4909 kL
